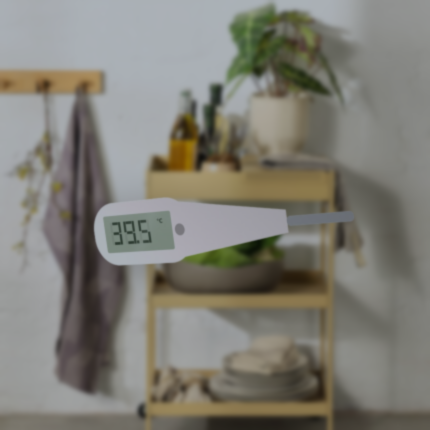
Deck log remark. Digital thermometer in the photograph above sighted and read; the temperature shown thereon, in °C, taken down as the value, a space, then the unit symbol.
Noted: 39.5 °C
